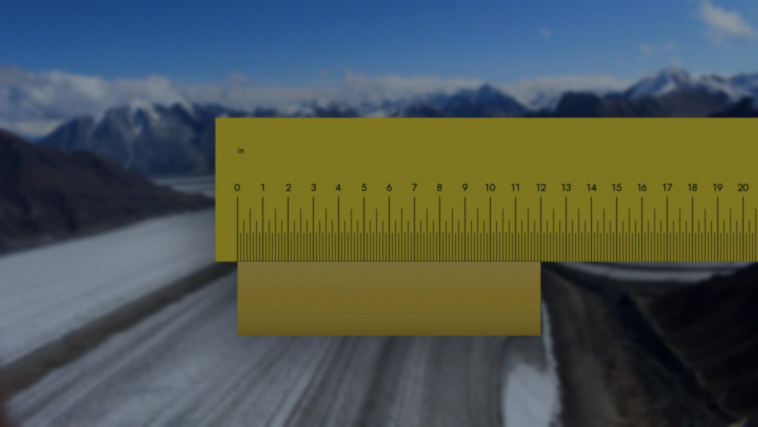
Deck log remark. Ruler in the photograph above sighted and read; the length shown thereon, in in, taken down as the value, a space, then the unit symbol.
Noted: 12 in
